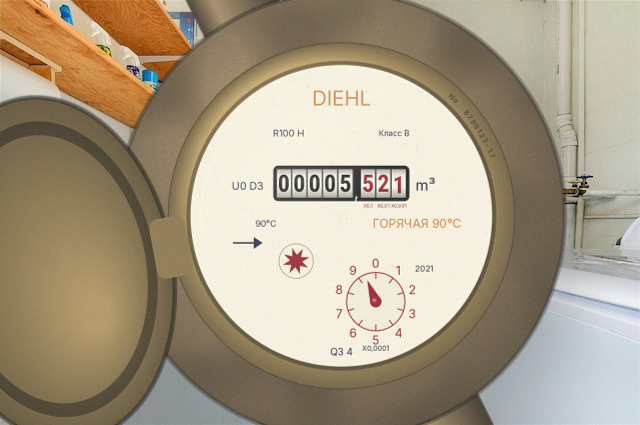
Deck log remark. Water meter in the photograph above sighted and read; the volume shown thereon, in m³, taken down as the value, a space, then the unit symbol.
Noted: 5.5209 m³
